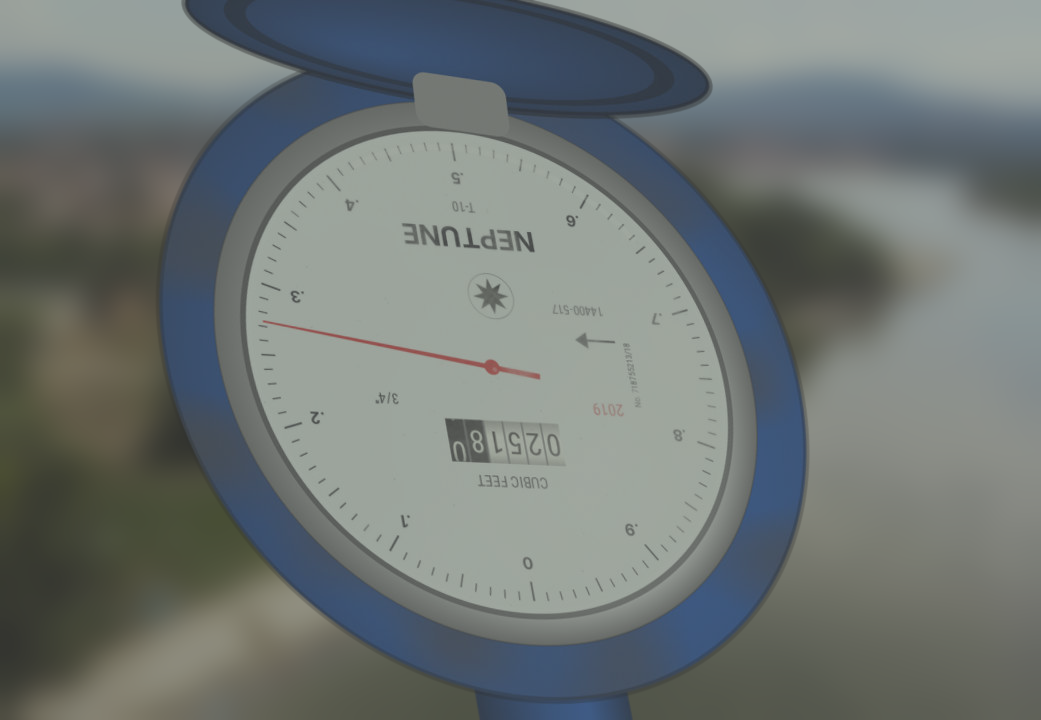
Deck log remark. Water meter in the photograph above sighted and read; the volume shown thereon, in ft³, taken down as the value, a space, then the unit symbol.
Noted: 25180.27 ft³
